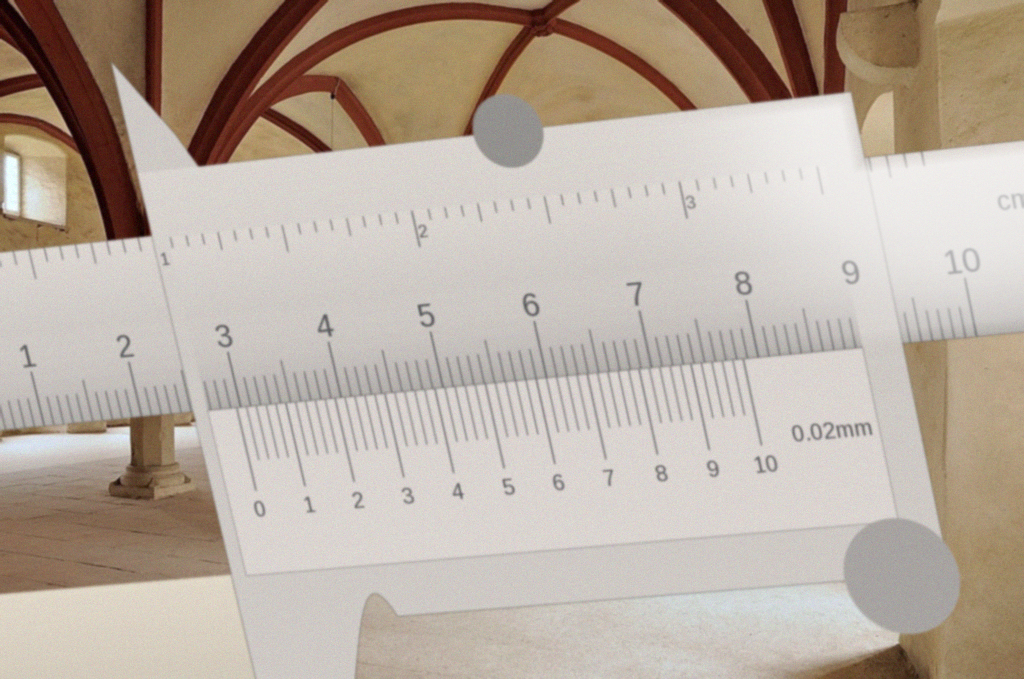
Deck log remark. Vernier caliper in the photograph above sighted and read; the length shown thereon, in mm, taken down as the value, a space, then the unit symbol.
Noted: 29.6 mm
